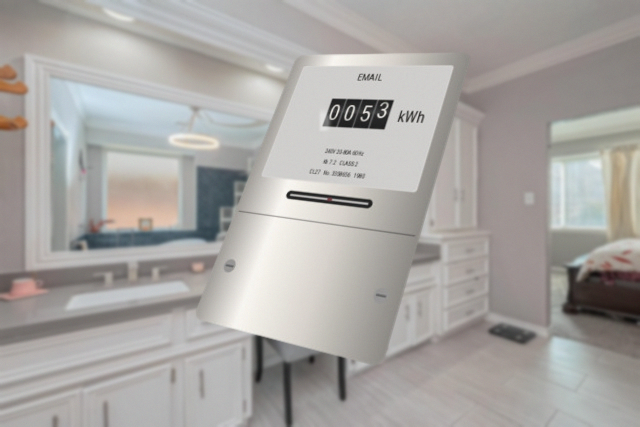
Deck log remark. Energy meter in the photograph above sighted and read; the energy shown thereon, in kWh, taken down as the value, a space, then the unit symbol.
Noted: 53 kWh
